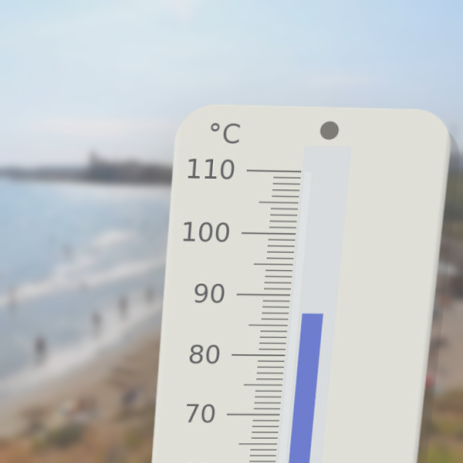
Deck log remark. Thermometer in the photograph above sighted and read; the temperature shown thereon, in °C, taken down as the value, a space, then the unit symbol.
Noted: 87 °C
